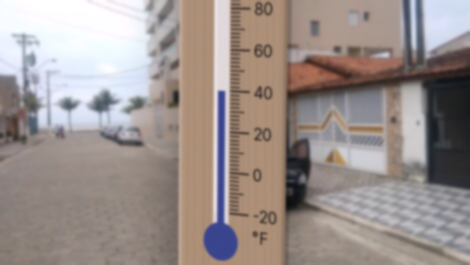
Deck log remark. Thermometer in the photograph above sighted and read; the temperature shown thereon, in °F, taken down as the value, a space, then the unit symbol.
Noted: 40 °F
